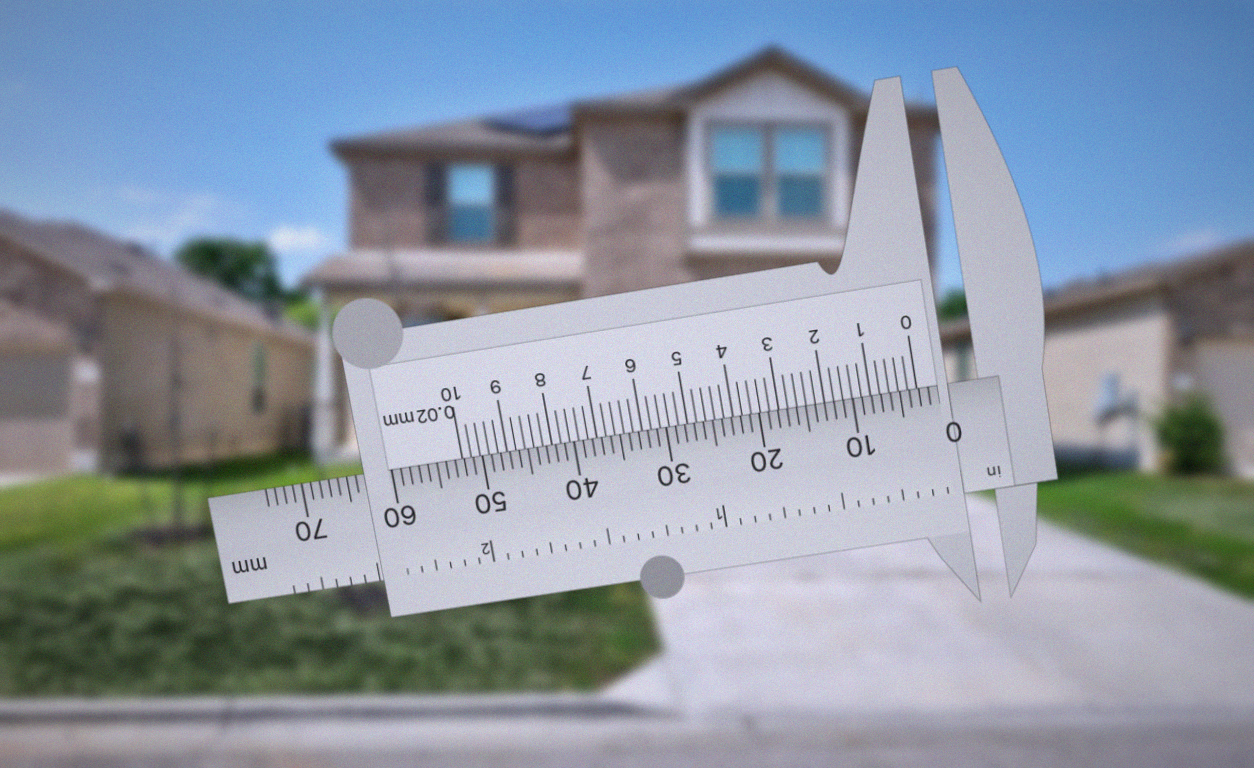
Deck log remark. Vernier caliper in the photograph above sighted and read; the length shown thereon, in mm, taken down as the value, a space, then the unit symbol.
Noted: 3.2 mm
